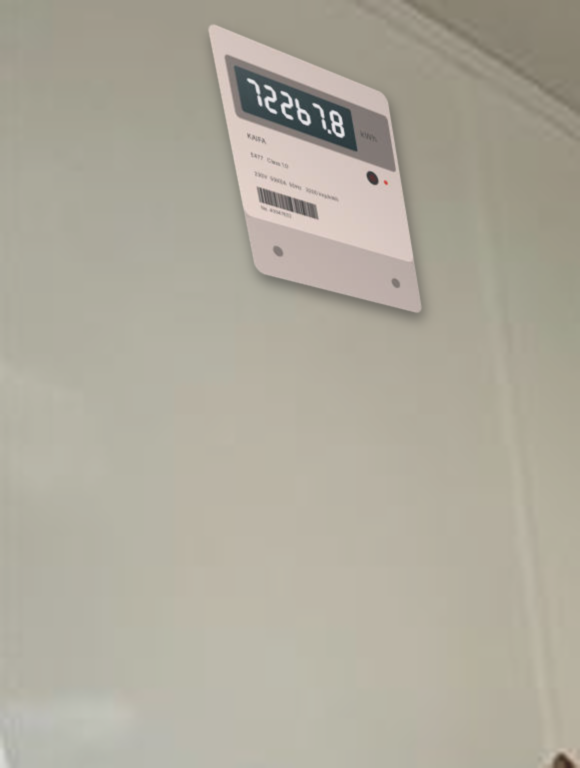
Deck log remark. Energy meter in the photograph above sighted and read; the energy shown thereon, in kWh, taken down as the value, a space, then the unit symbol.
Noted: 72267.8 kWh
